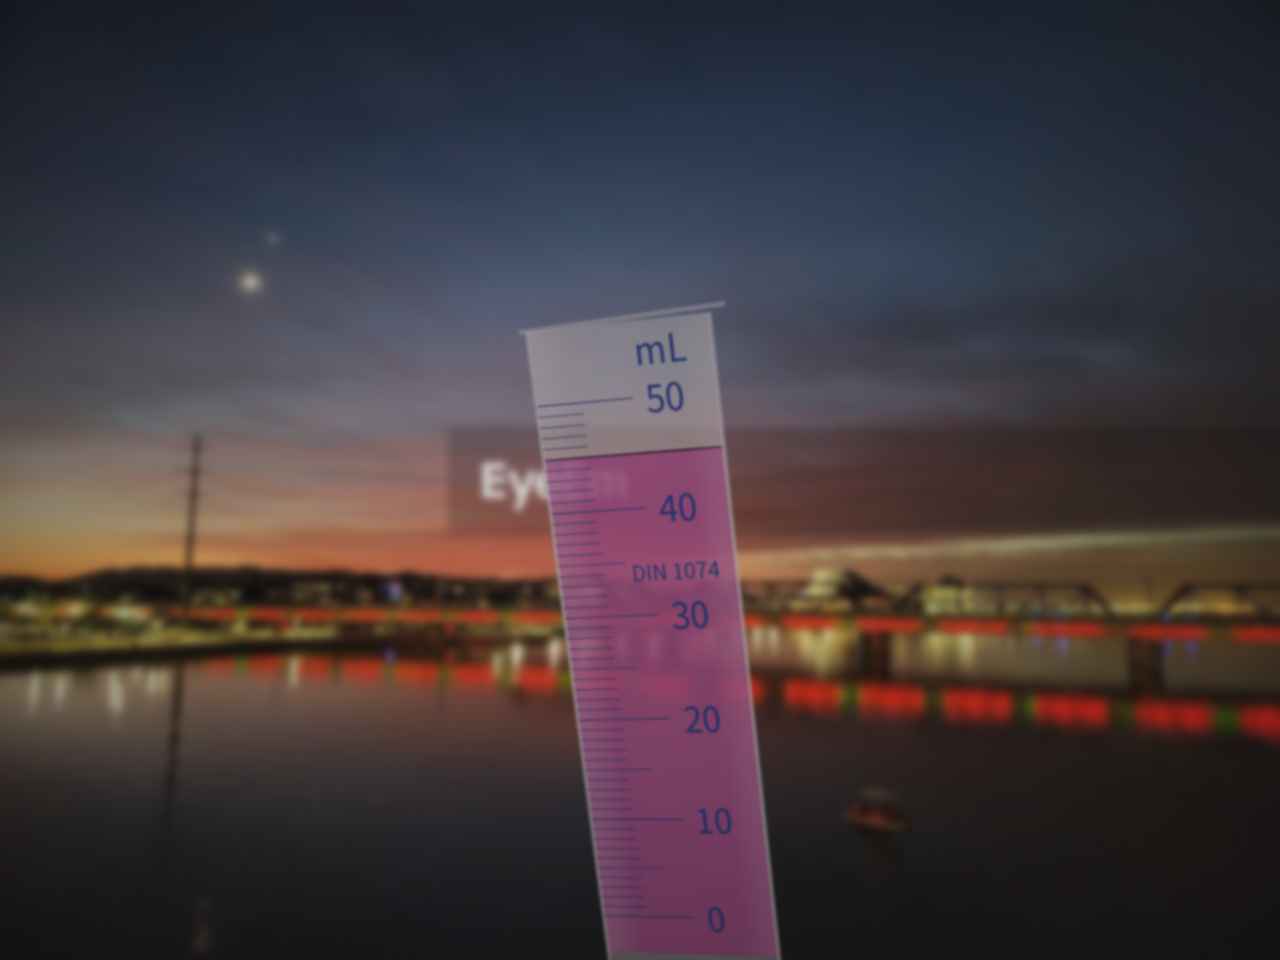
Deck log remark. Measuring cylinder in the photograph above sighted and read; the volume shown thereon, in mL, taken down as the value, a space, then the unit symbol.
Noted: 45 mL
